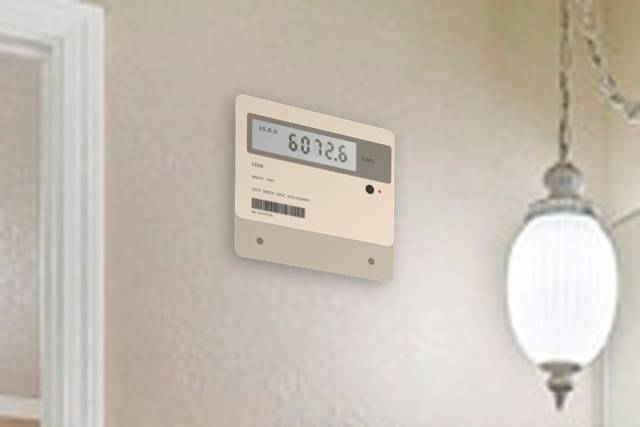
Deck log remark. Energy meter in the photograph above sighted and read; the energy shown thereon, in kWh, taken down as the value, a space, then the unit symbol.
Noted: 6072.6 kWh
